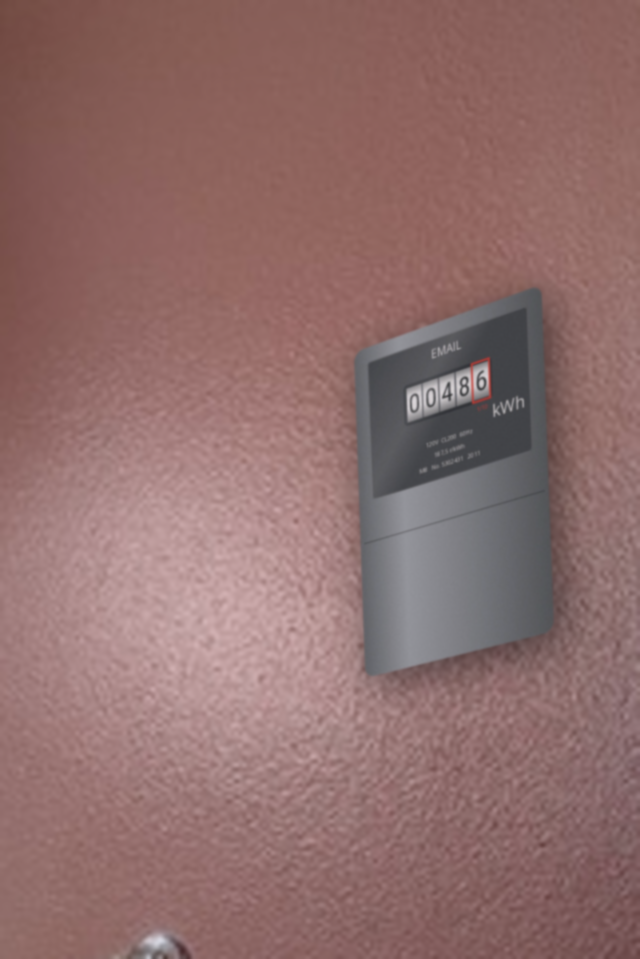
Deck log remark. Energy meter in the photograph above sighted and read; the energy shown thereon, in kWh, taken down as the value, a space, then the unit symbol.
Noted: 48.6 kWh
